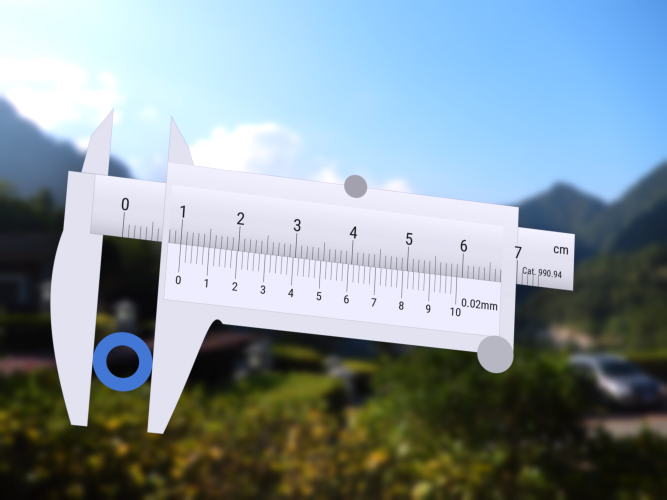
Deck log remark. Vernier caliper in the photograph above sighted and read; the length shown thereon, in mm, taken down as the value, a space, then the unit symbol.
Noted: 10.0 mm
